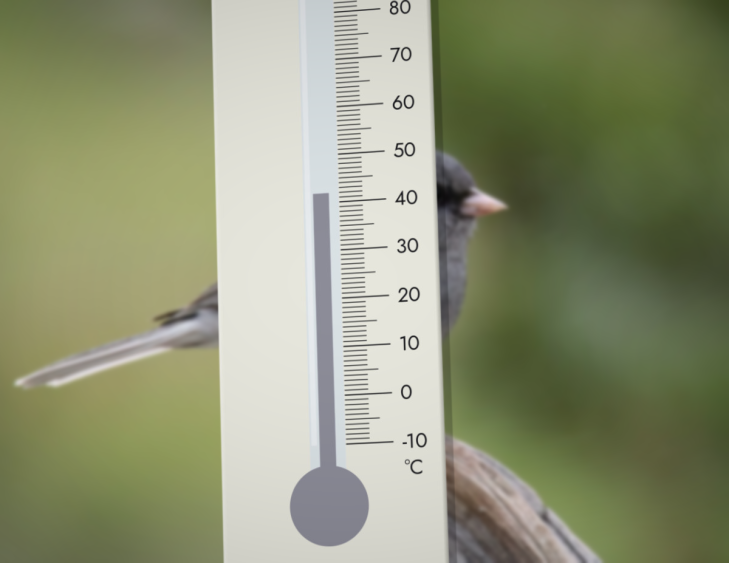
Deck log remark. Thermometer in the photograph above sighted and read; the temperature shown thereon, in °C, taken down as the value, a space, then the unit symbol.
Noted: 42 °C
